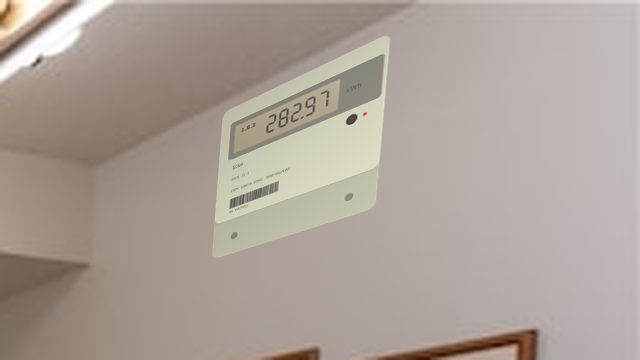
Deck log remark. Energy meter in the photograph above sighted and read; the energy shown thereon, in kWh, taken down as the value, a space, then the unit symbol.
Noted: 282.97 kWh
